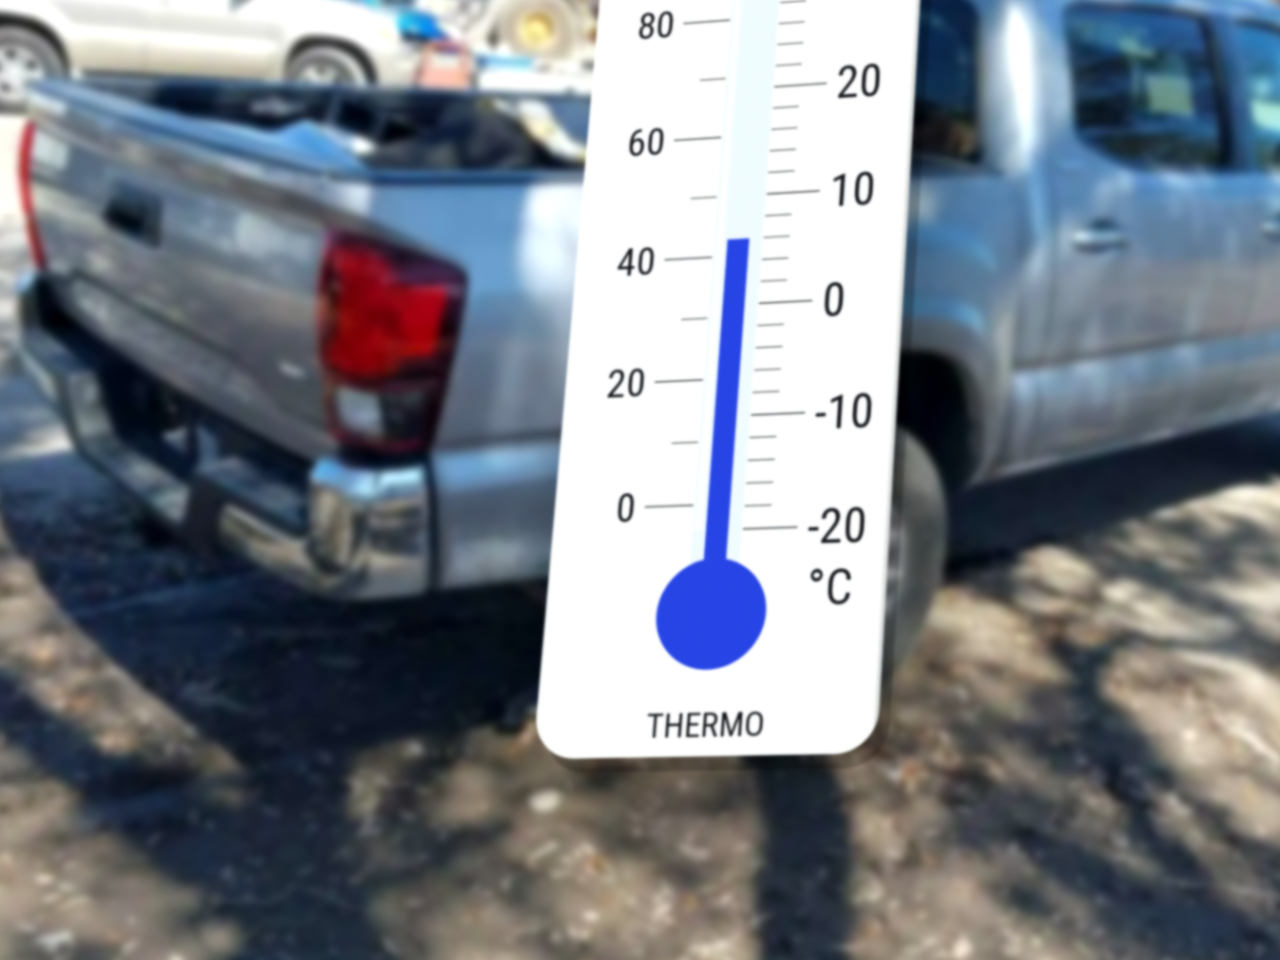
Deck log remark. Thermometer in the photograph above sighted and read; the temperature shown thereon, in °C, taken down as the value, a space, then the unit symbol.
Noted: 6 °C
